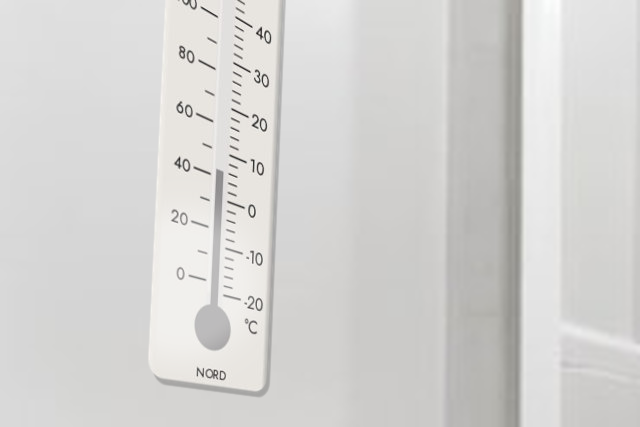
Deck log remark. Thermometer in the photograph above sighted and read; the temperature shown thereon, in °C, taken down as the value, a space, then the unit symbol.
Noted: 6 °C
